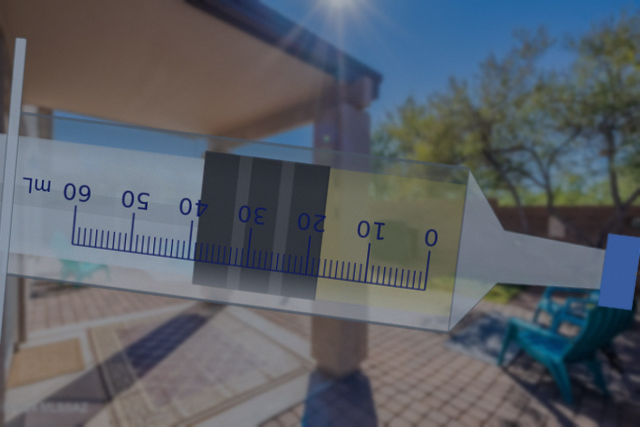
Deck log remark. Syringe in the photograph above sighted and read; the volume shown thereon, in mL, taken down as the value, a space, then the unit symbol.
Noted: 18 mL
